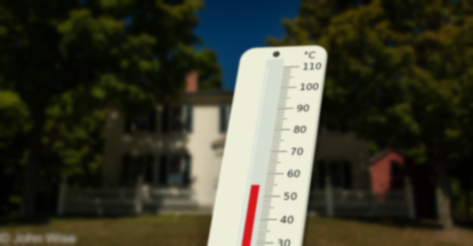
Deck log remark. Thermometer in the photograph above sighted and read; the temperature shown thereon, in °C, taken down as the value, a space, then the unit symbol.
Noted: 55 °C
